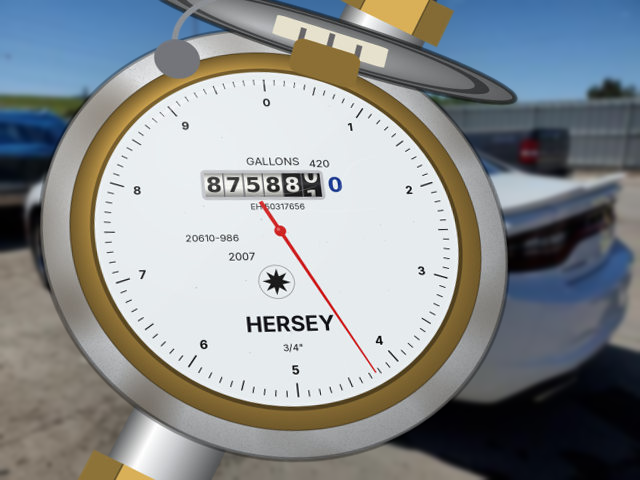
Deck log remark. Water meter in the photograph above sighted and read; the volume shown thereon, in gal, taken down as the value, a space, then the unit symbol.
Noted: 8758804.2 gal
